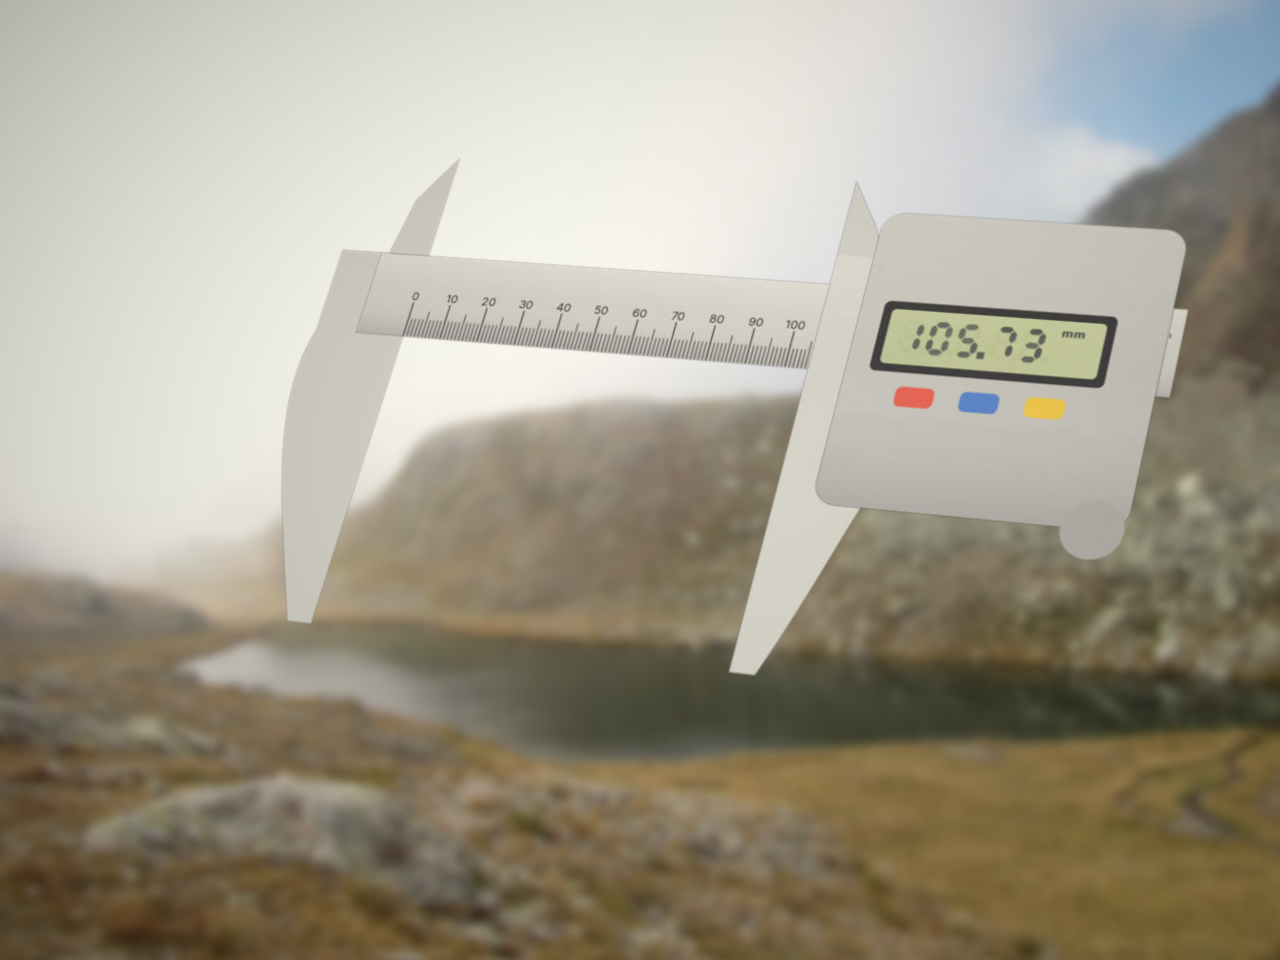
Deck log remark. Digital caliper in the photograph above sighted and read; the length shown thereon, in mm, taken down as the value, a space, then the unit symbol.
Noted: 105.73 mm
